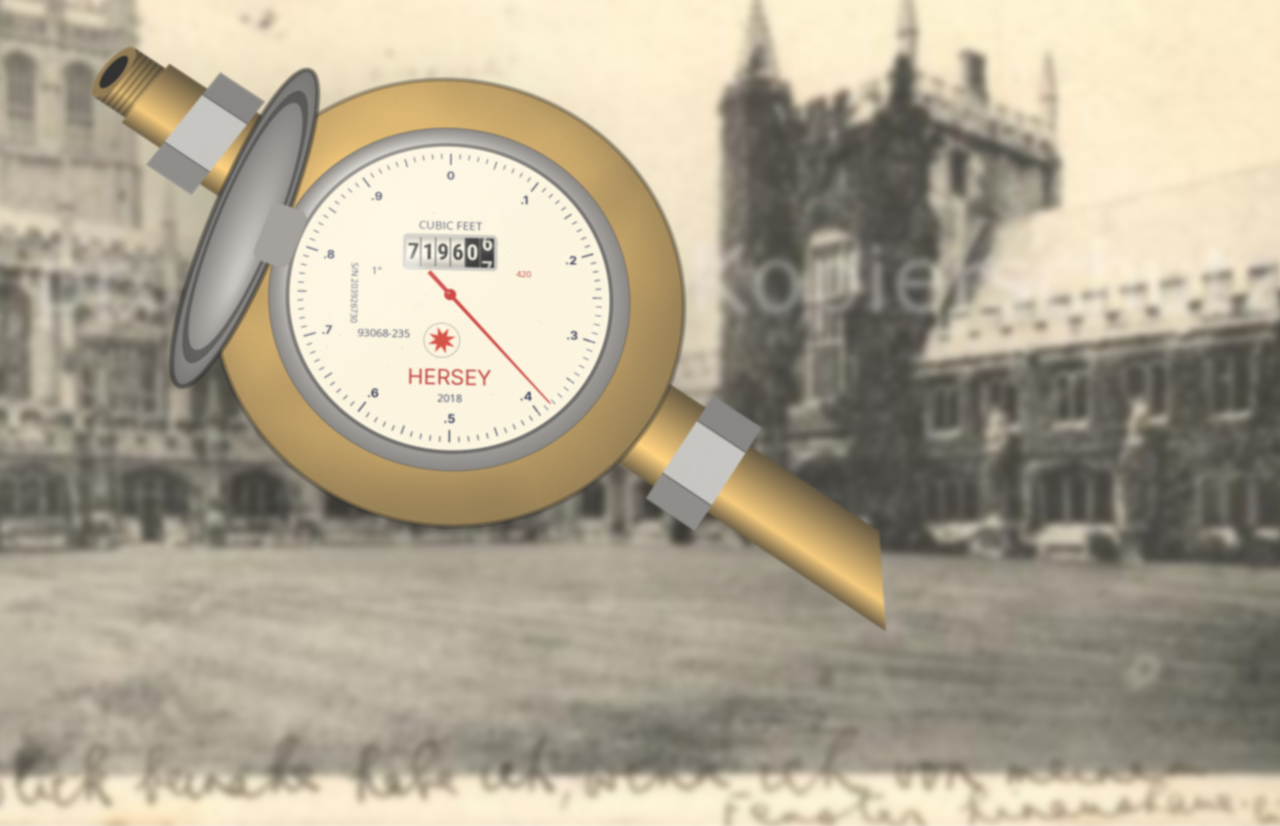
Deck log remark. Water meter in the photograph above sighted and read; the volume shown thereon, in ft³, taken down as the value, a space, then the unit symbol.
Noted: 719606.38 ft³
